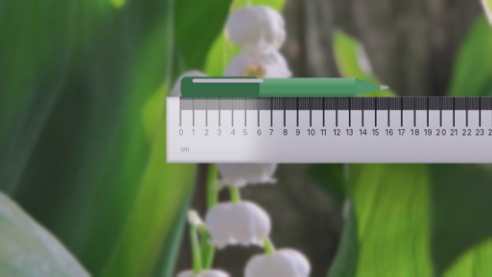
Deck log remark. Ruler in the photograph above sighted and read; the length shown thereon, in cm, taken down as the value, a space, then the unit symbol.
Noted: 16 cm
